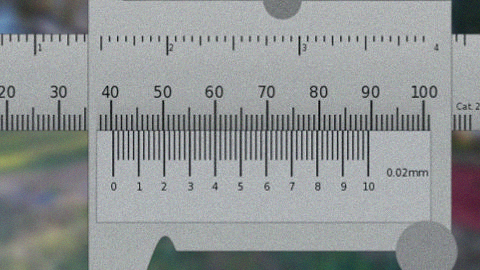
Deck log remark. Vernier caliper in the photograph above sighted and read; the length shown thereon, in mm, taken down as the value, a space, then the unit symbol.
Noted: 40.4 mm
